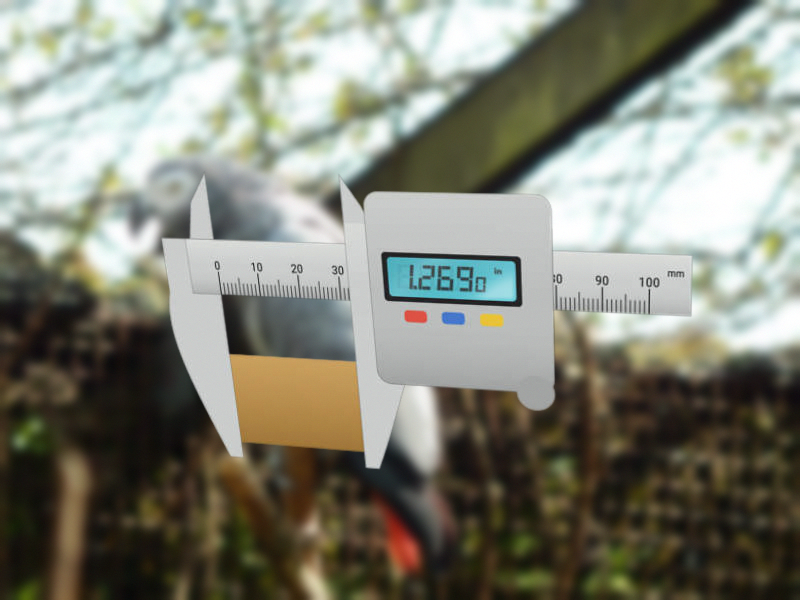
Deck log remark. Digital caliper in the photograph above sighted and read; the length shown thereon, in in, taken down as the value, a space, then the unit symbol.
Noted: 1.2690 in
